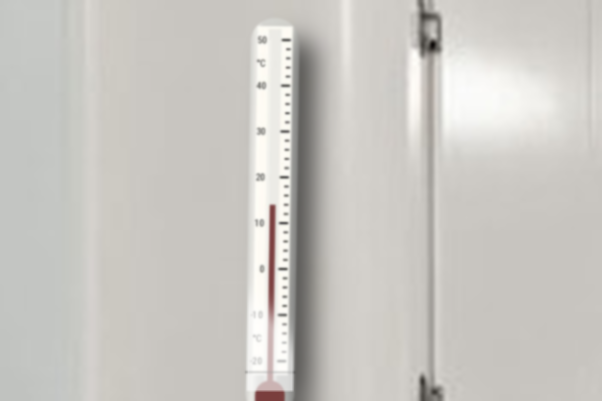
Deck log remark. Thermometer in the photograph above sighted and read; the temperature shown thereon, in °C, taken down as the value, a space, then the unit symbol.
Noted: 14 °C
